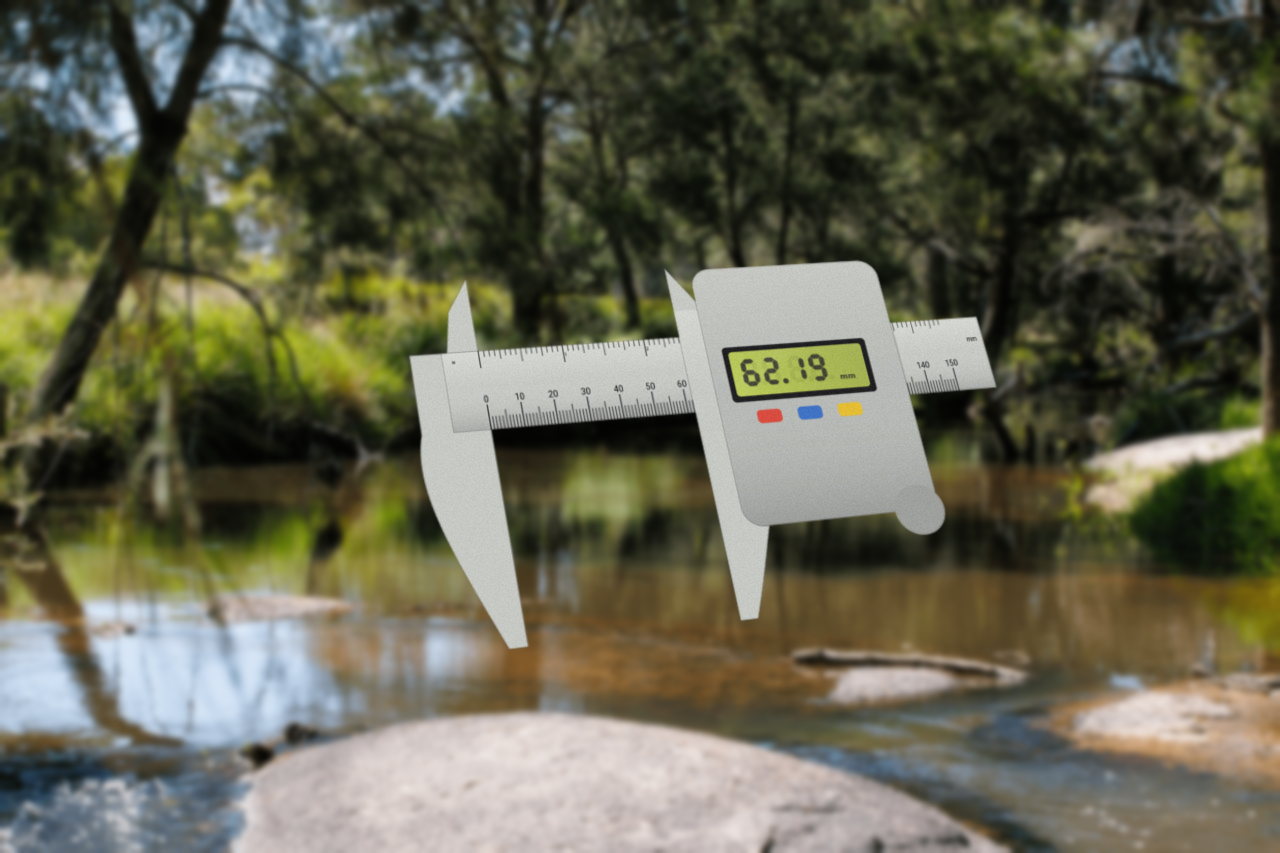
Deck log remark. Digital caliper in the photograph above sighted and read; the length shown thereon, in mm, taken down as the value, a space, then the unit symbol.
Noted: 62.19 mm
